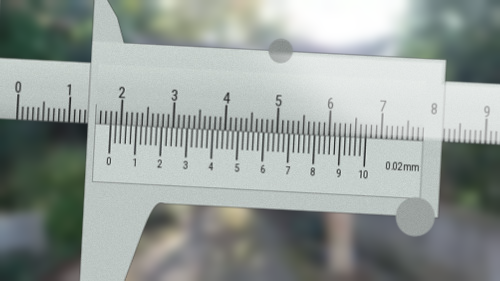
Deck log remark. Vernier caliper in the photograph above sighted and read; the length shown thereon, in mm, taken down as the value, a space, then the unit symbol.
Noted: 18.0 mm
